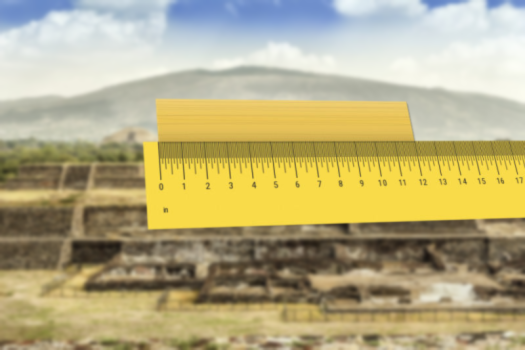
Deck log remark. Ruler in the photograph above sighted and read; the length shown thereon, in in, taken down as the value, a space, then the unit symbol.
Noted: 12 in
